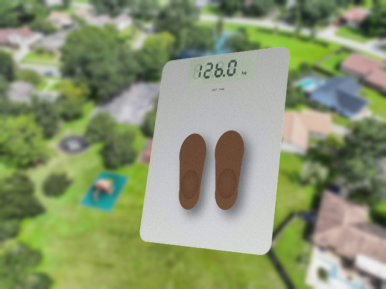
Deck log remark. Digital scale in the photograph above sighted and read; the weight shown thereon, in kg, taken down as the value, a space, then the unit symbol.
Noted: 126.0 kg
